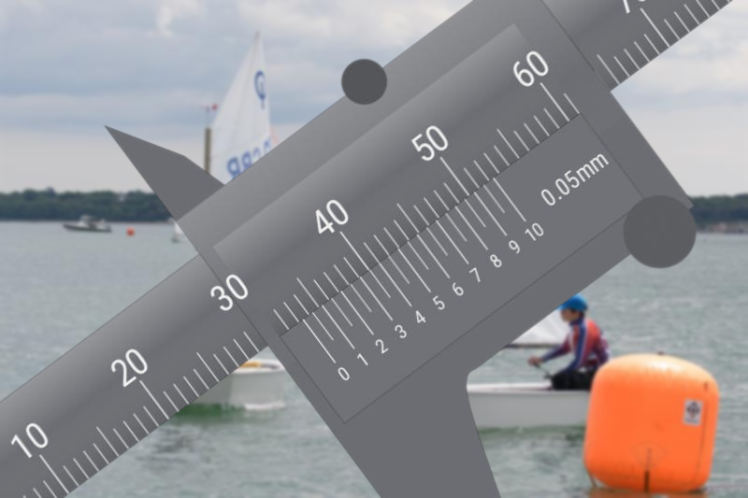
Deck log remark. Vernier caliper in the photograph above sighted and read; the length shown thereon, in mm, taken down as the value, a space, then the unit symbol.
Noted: 33.4 mm
